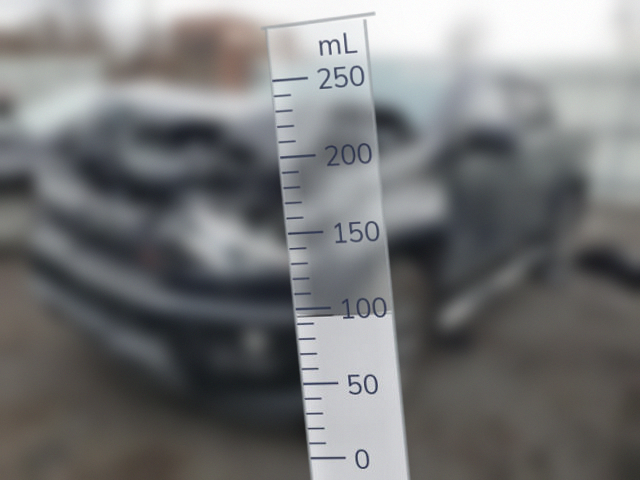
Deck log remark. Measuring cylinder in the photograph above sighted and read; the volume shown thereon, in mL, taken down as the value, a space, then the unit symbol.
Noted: 95 mL
